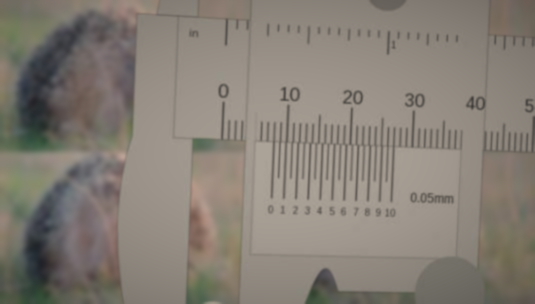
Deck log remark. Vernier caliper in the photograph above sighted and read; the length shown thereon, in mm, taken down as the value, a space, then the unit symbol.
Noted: 8.0 mm
